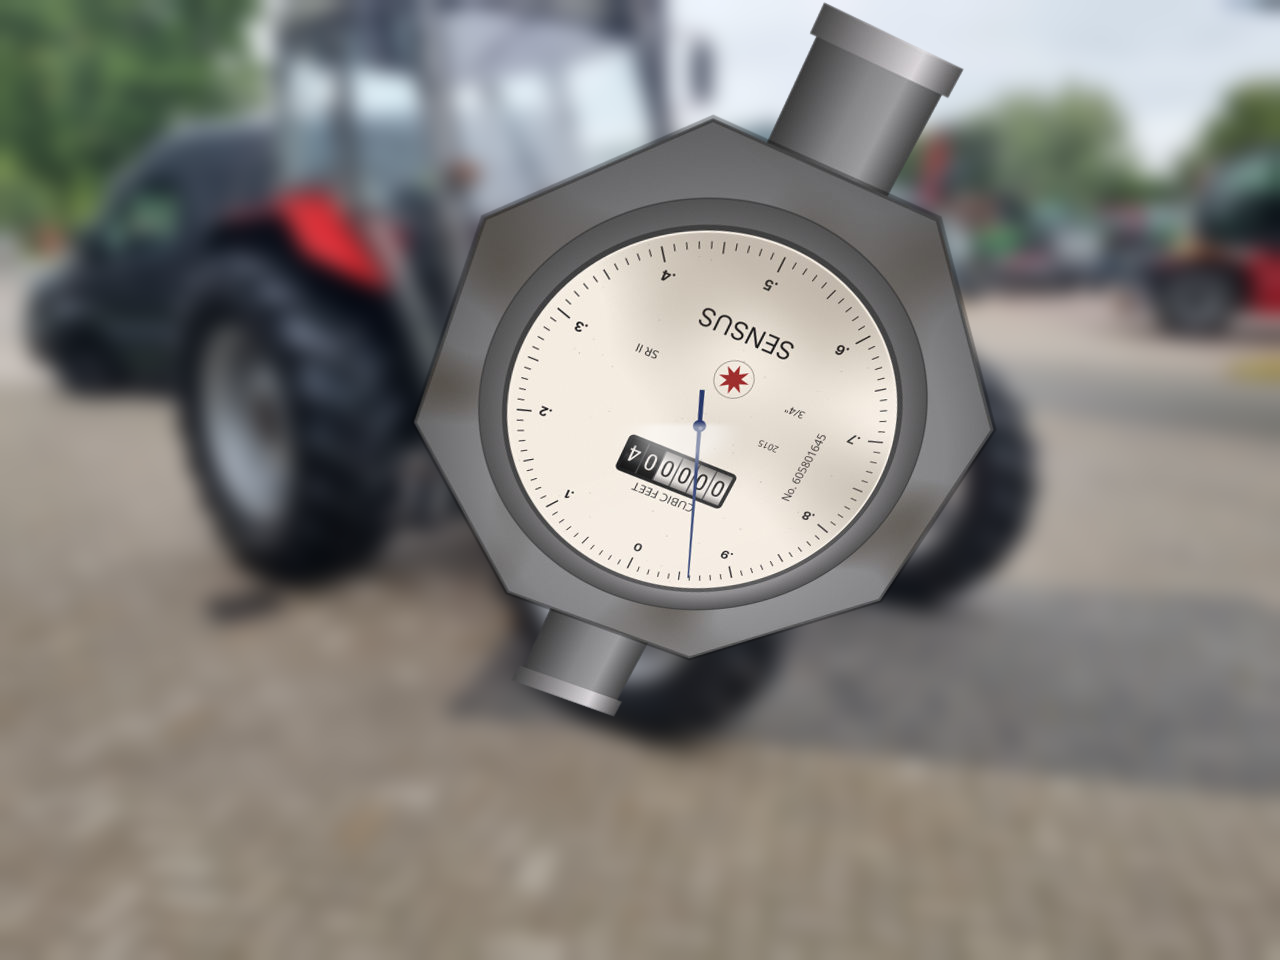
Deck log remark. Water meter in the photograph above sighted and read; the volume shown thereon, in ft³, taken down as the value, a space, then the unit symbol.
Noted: 3.94 ft³
